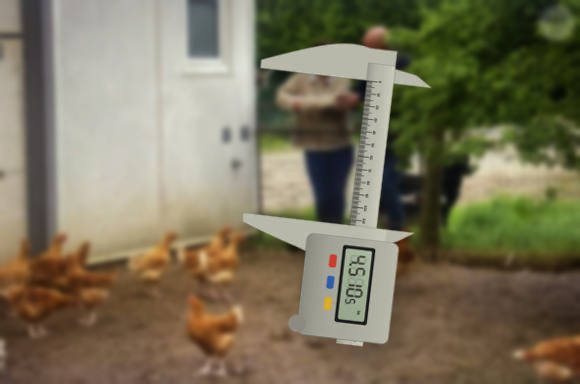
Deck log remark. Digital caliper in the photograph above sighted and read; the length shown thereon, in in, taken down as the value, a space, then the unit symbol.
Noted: 4.5105 in
